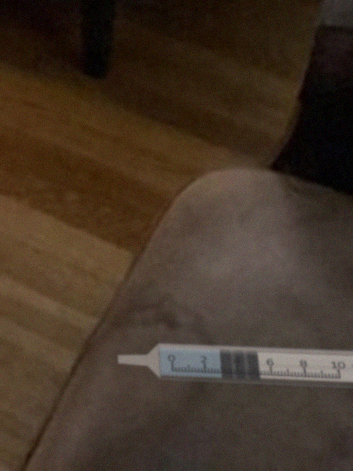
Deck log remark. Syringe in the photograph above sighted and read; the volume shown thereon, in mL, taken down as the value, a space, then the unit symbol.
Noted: 3 mL
